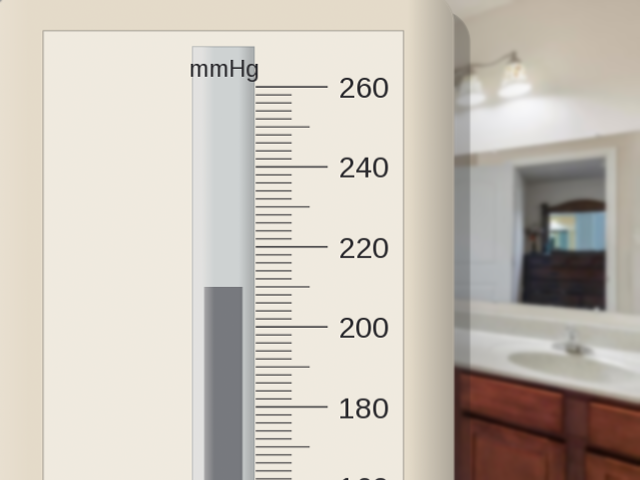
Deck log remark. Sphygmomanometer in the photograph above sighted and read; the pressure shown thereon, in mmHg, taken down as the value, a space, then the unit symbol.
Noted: 210 mmHg
